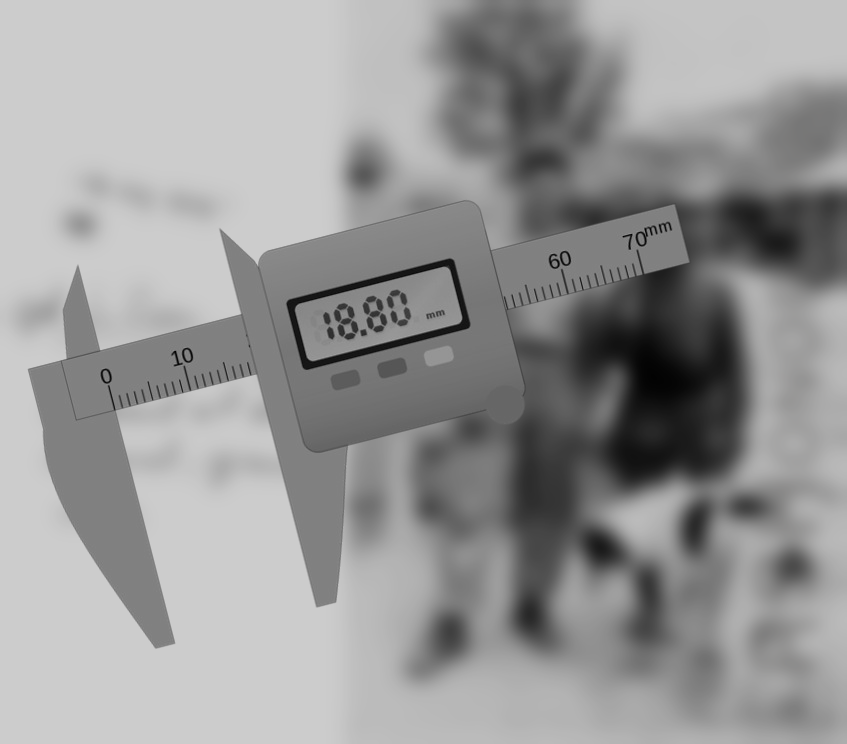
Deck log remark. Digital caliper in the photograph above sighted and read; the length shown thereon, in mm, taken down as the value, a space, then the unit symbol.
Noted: 18.80 mm
